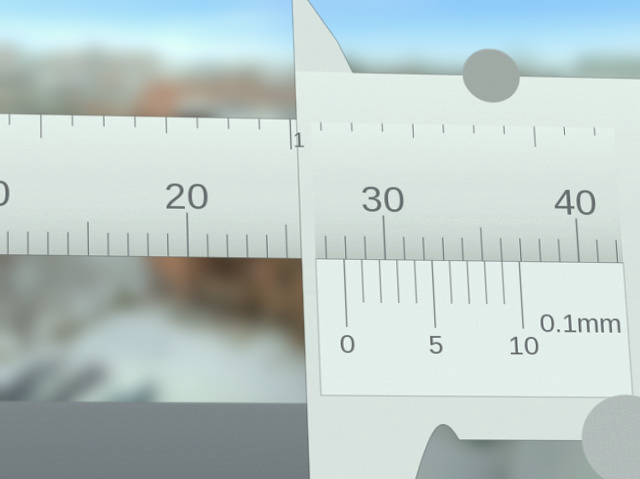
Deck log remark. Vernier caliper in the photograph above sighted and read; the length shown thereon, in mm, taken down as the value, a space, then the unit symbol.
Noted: 27.9 mm
